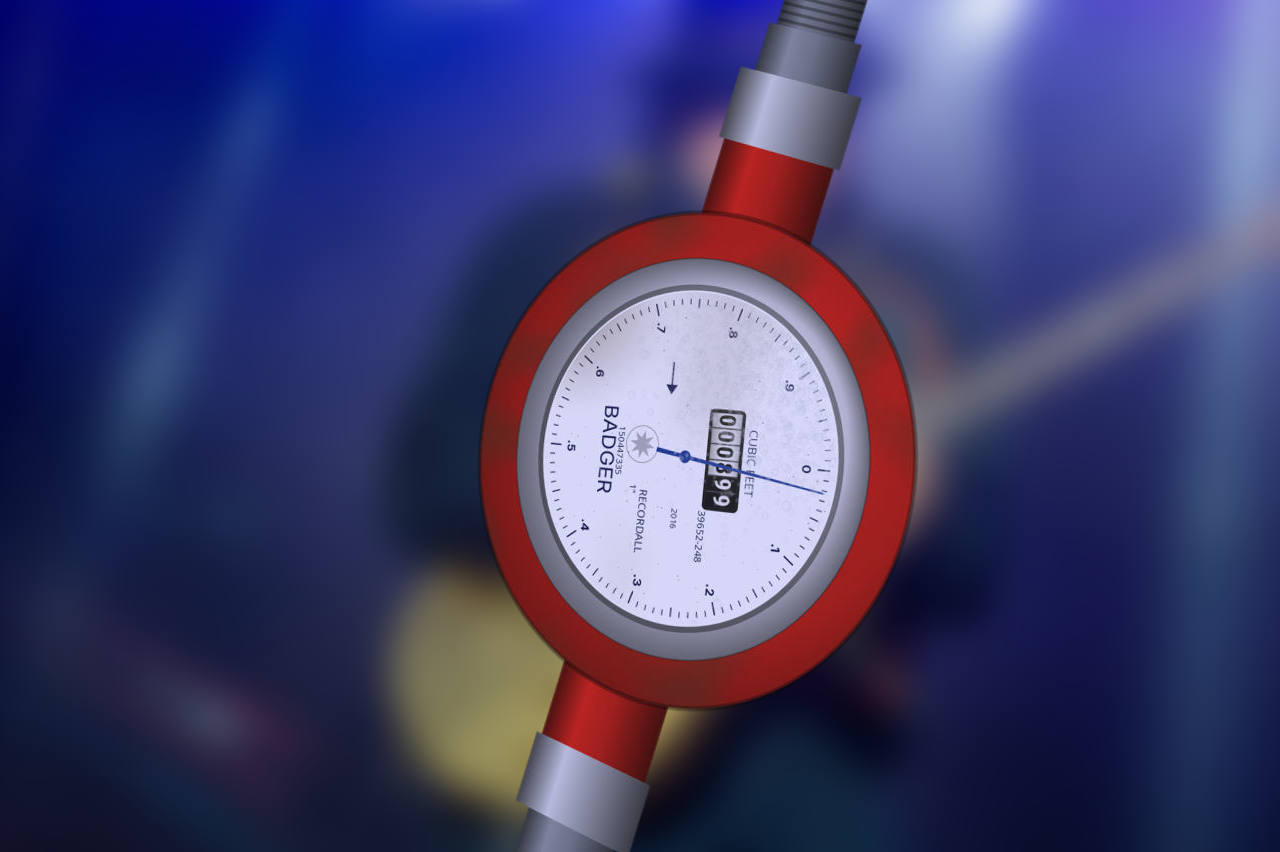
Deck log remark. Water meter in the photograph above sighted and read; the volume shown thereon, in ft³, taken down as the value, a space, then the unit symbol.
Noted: 899.02 ft³
